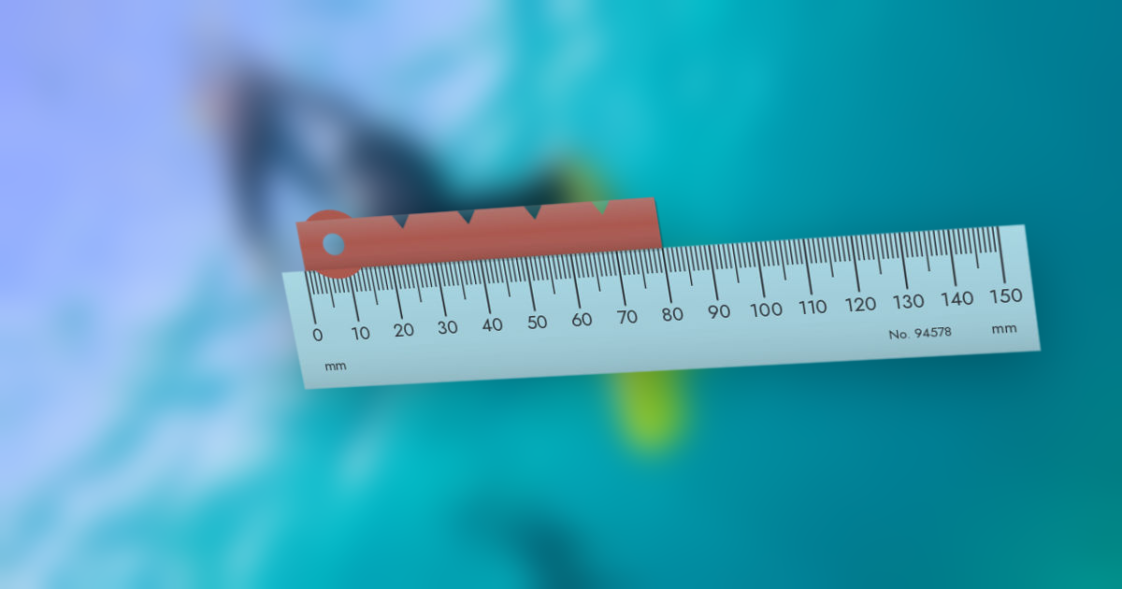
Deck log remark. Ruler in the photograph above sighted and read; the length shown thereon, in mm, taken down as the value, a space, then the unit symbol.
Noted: 80 mm
